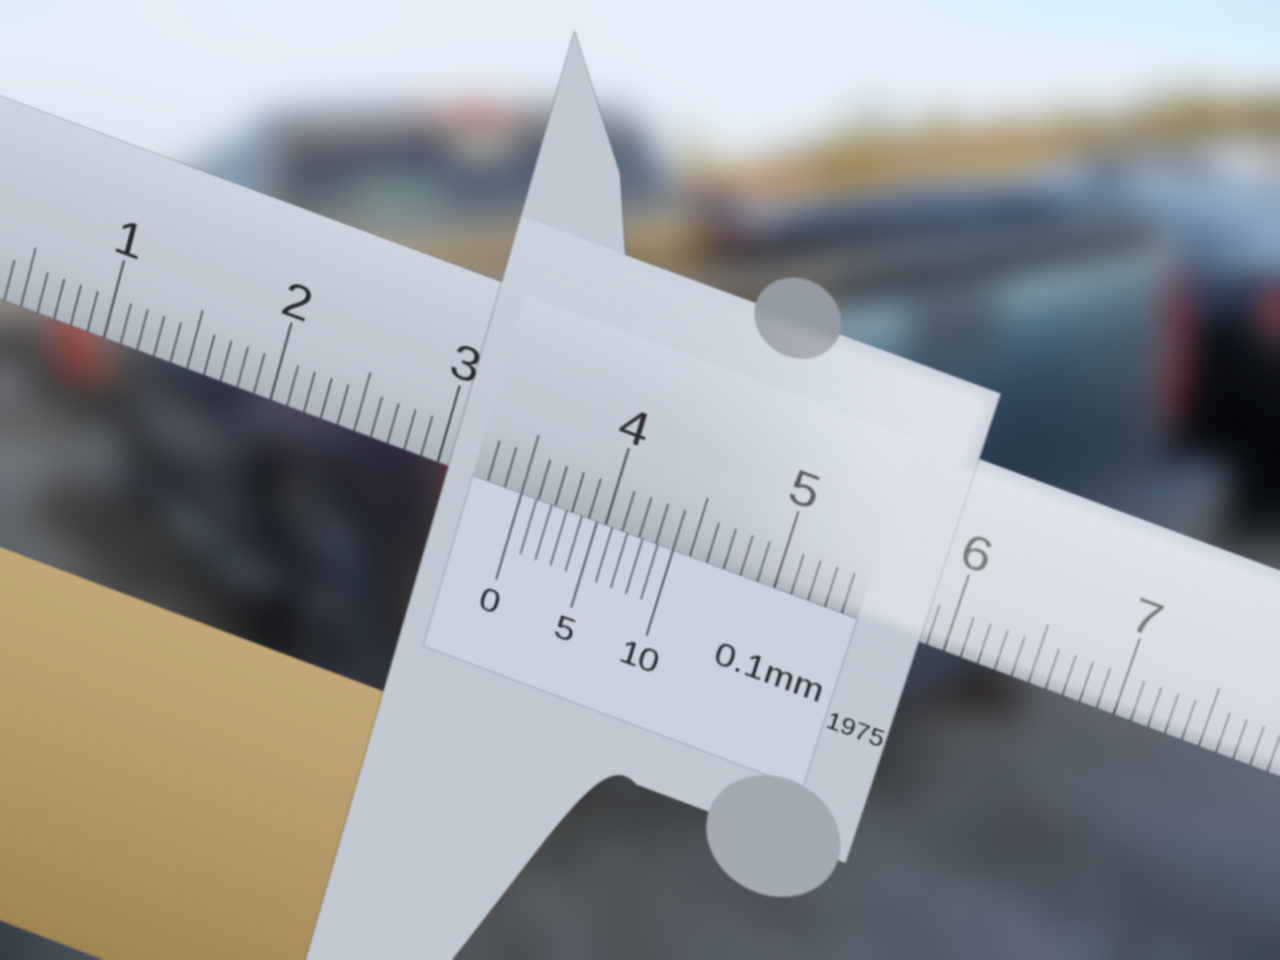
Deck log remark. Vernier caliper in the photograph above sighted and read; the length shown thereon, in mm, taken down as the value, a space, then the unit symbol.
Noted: 35.0 mm
